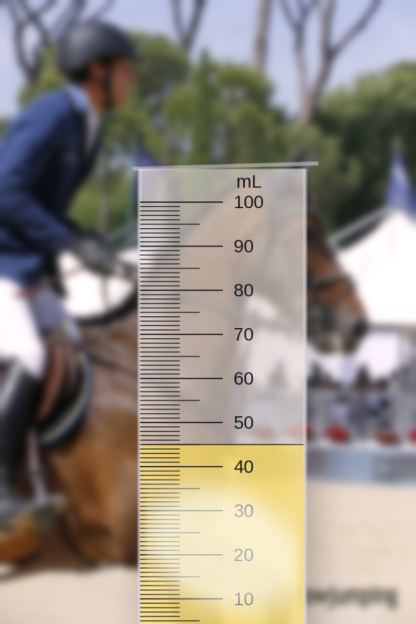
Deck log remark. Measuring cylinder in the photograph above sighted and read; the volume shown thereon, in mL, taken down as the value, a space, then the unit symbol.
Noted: 45 mL
